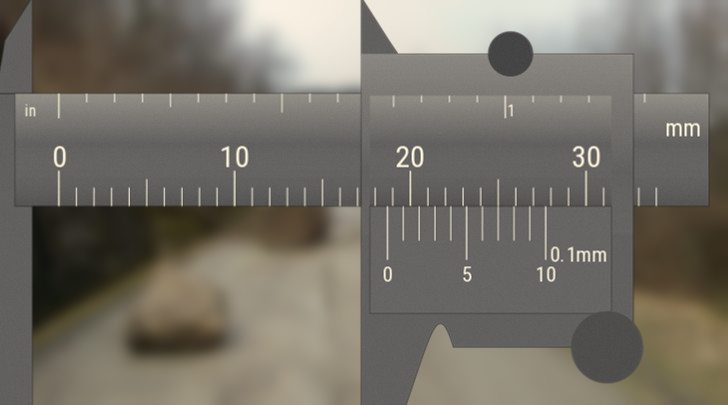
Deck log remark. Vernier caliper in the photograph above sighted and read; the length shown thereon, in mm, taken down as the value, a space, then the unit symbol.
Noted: 18.7 mm
